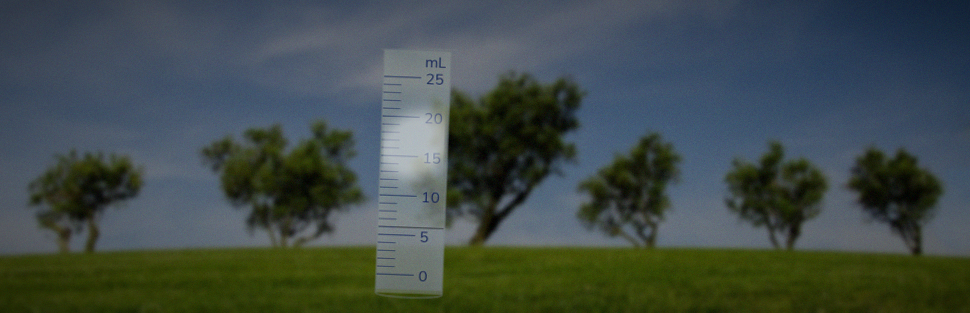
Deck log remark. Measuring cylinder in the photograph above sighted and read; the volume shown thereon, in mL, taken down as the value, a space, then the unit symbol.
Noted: 6 mL
